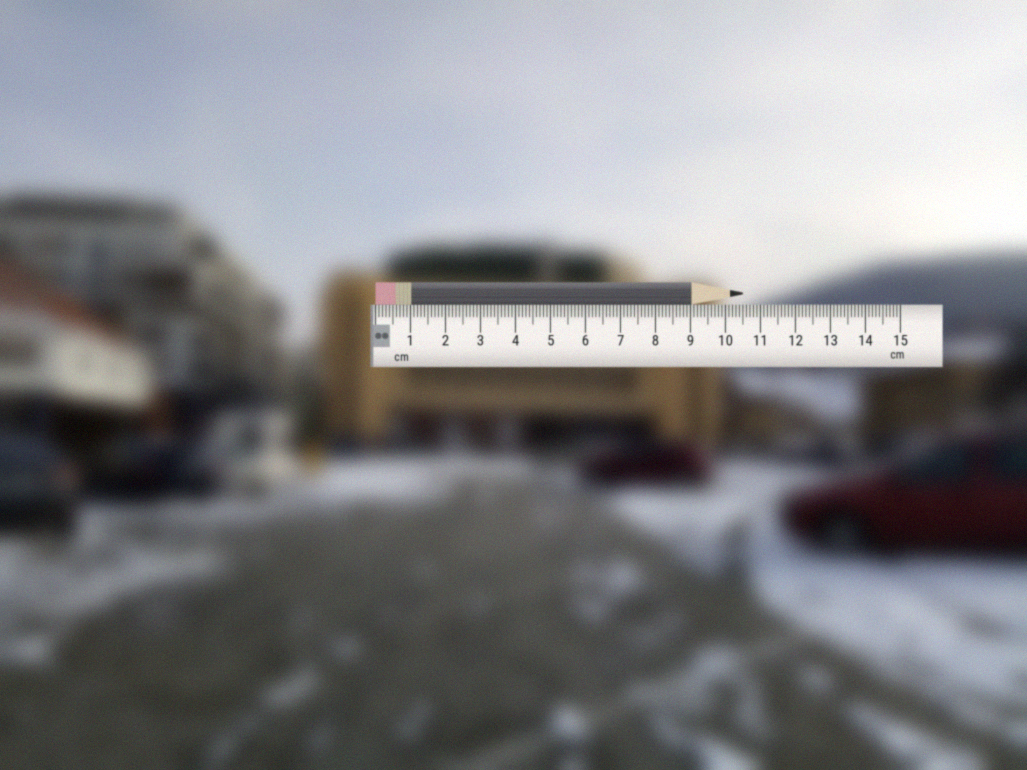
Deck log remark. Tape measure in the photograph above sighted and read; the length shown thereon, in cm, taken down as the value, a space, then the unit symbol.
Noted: 10.5 cm
